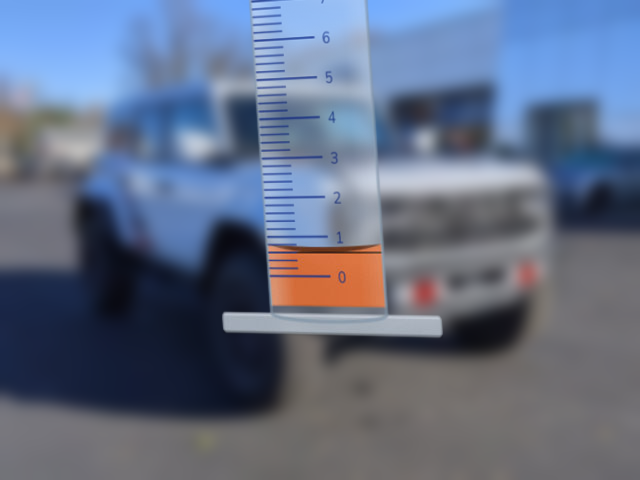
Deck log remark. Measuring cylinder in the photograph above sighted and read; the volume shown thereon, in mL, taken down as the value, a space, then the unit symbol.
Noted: 0.6 mL
